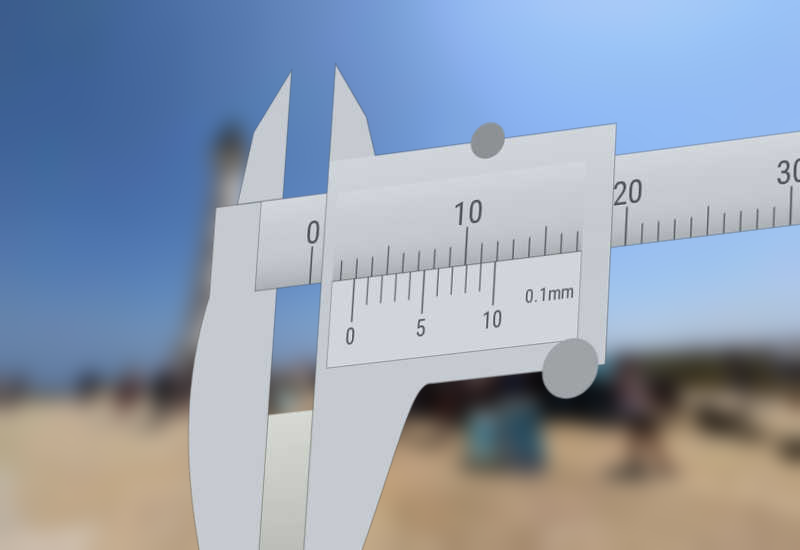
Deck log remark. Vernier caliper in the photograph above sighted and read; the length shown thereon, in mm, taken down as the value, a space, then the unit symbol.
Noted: 2.9 mm
